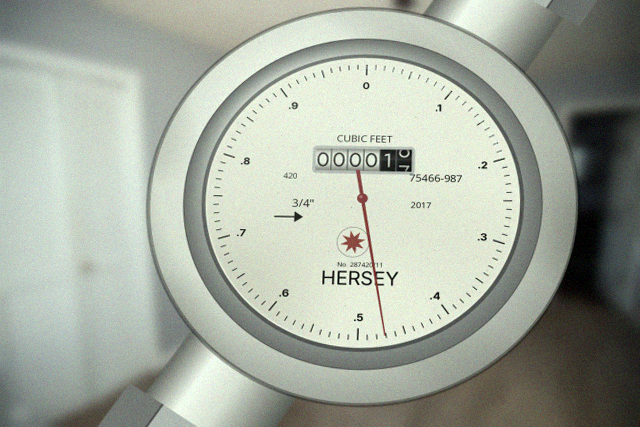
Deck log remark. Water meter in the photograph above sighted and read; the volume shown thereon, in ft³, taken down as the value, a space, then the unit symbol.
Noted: 16.47 ft³
